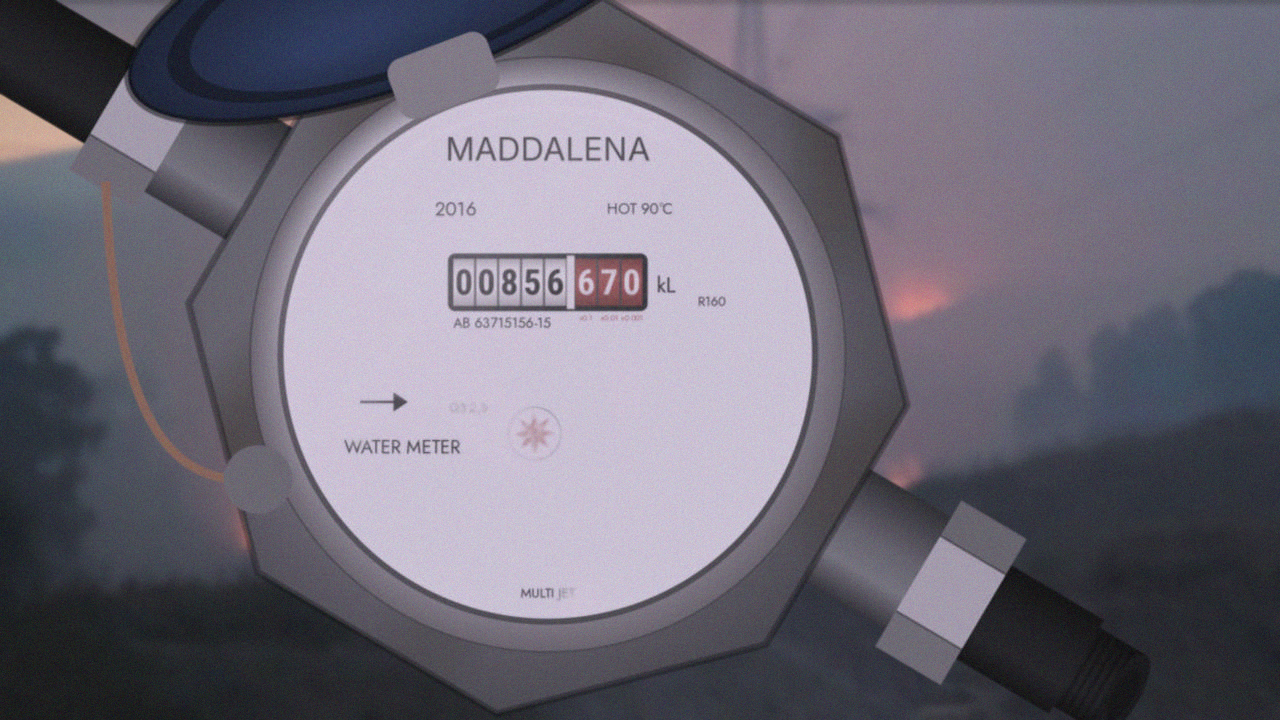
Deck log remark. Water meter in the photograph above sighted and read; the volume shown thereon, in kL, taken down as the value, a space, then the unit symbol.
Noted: 856.670 kL
